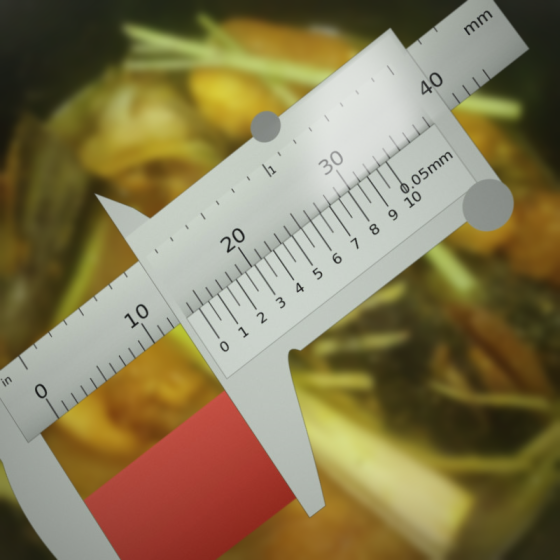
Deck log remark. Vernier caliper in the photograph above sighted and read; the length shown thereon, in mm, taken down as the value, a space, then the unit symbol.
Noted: 14.6 mm
